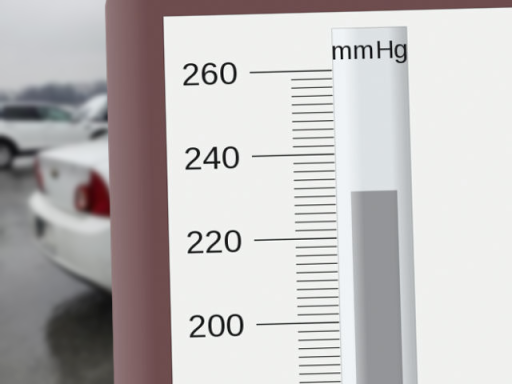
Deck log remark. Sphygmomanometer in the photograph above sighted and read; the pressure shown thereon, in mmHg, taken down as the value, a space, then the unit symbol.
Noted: 231 mmHg
